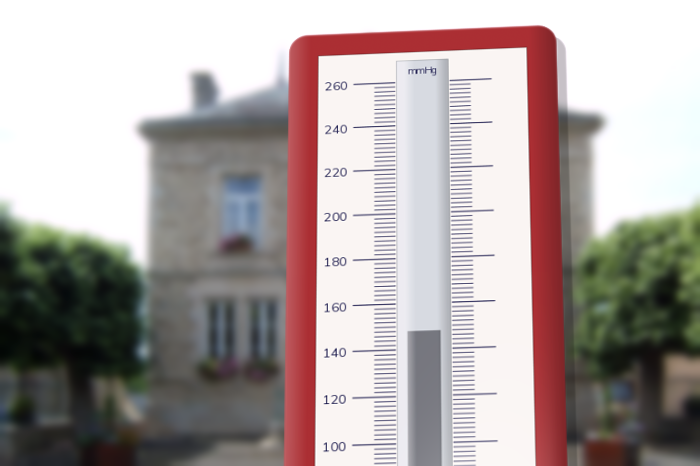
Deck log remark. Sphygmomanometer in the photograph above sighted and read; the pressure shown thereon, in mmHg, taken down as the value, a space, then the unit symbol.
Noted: 148 mmHg
